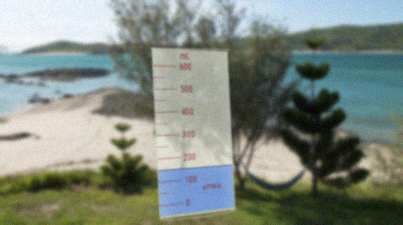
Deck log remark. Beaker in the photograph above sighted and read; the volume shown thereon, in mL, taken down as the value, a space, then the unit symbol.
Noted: 150 mL
